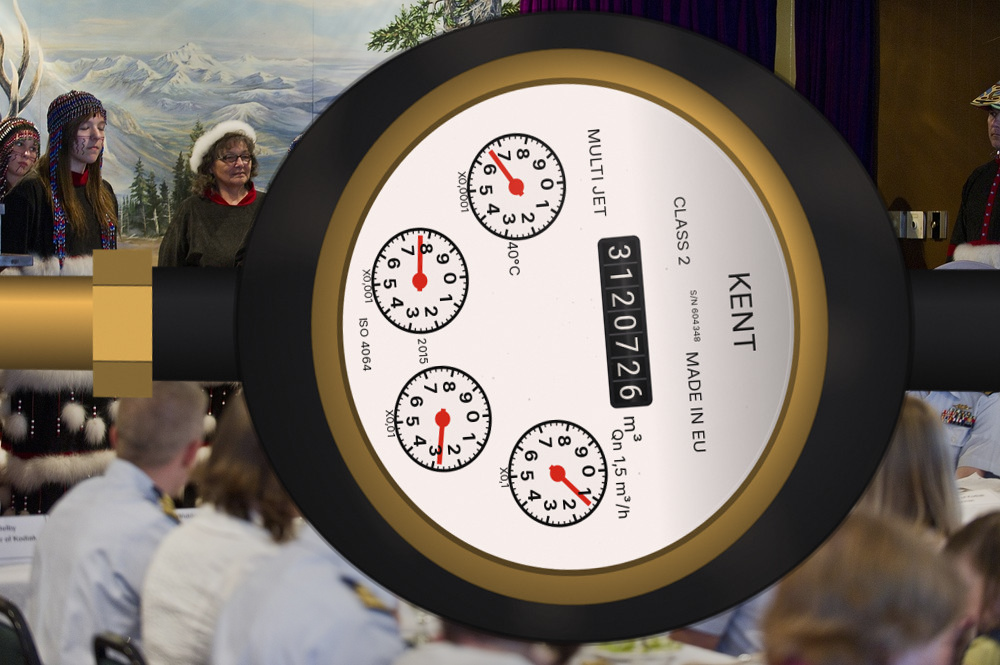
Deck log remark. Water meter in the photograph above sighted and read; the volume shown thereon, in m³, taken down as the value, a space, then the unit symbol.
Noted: 3120726.1276 m³
